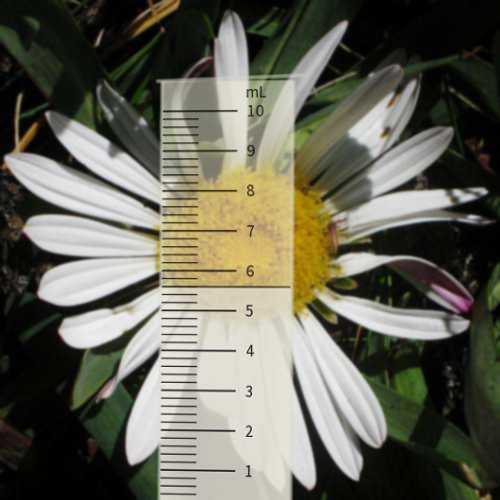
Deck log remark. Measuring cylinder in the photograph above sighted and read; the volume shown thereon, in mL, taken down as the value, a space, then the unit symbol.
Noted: 5.6 mL
